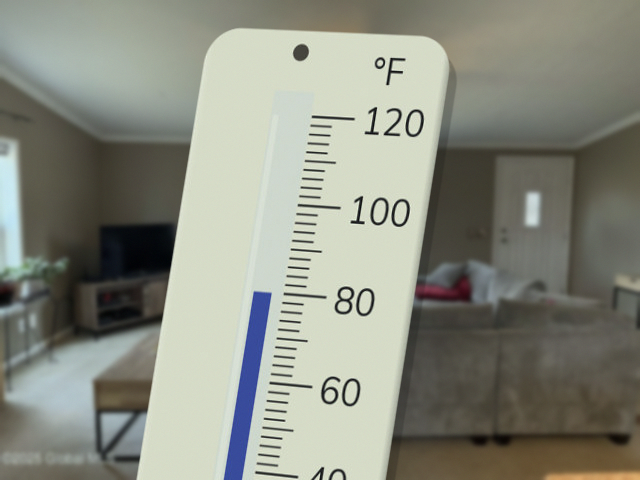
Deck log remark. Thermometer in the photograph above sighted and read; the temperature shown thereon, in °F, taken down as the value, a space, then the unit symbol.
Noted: 80 °F
